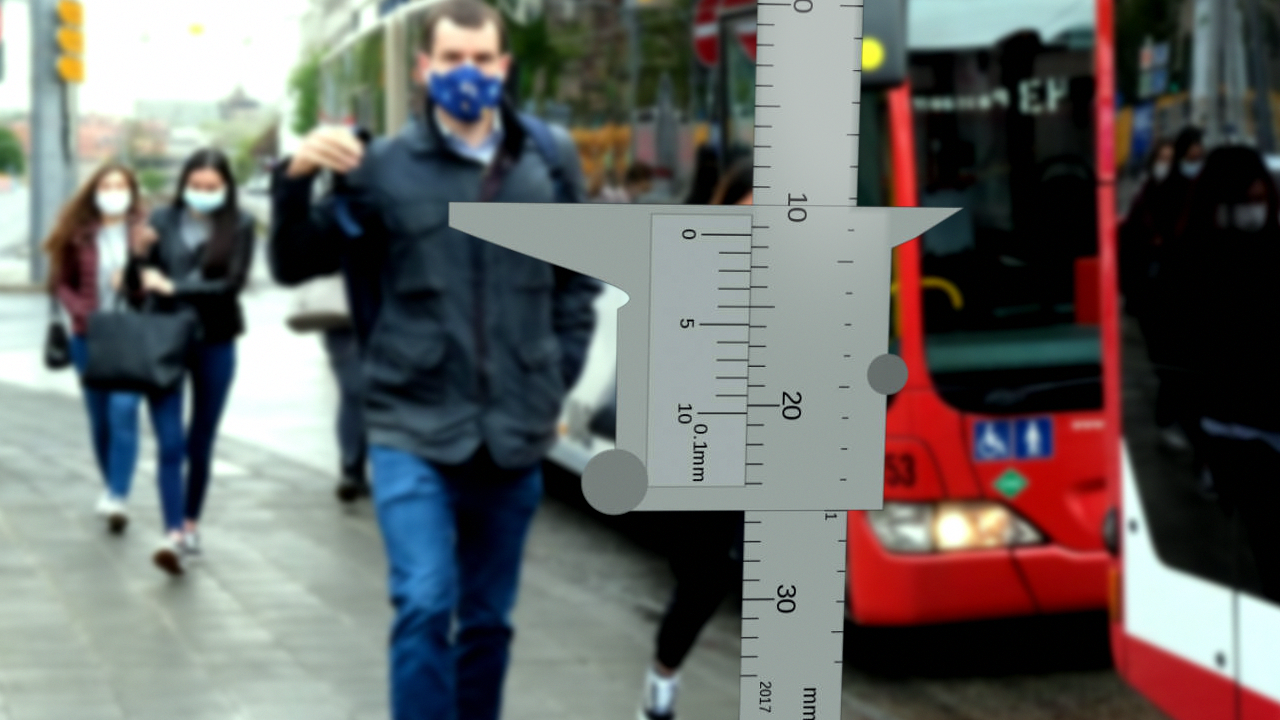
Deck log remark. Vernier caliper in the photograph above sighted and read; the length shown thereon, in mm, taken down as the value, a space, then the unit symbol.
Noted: 11.4 mm
